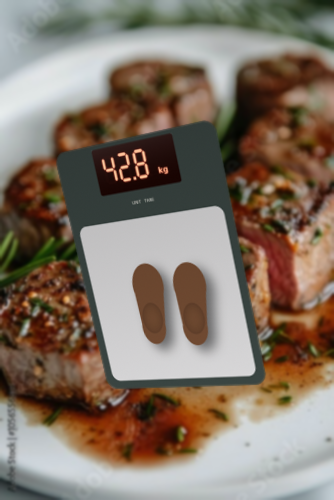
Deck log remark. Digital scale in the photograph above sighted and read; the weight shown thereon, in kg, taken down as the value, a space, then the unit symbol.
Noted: 42.8 kg
